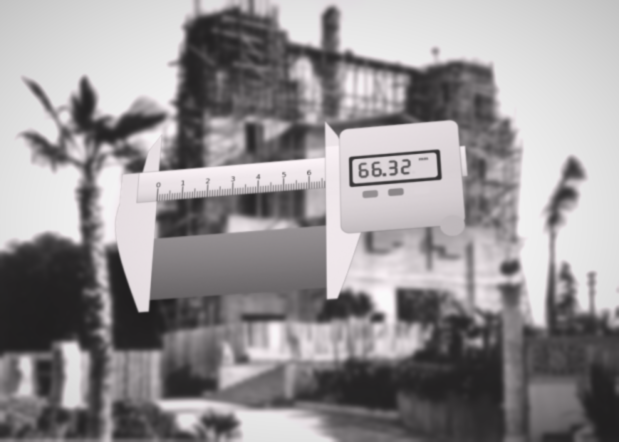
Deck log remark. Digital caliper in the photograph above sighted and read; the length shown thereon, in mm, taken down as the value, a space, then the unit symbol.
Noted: 66.32 mm
